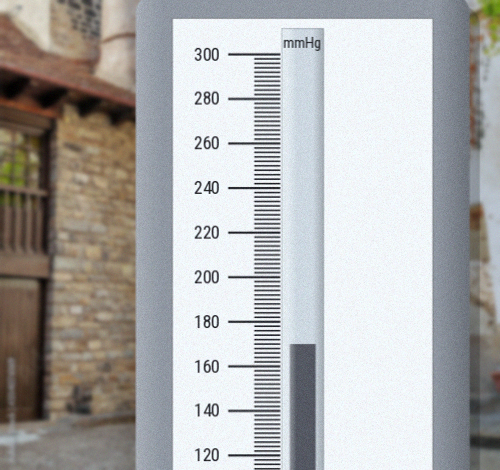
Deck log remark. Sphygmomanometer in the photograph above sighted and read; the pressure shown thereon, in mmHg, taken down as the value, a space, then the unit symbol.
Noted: 170 mmHg
